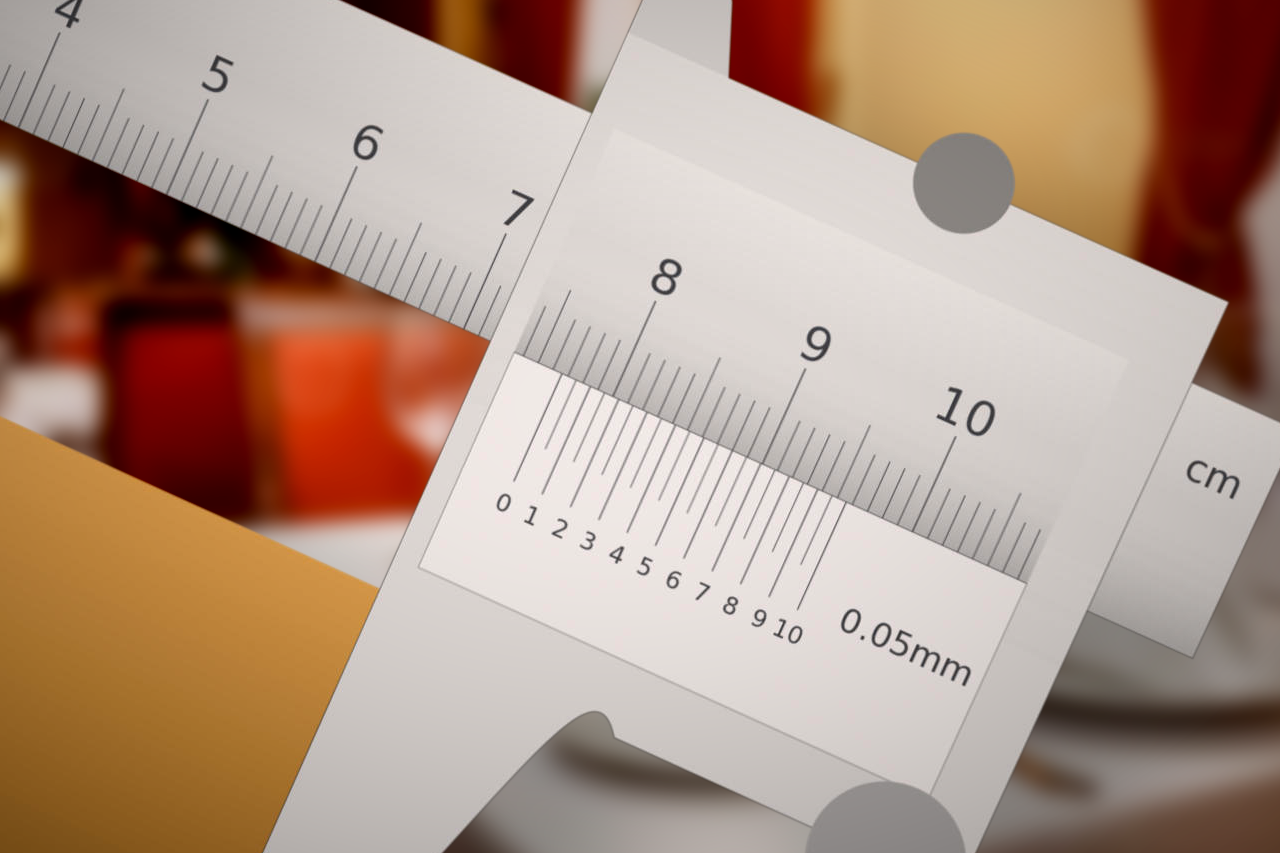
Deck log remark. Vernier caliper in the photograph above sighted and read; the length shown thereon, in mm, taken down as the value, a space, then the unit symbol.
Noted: 76.6 mm
